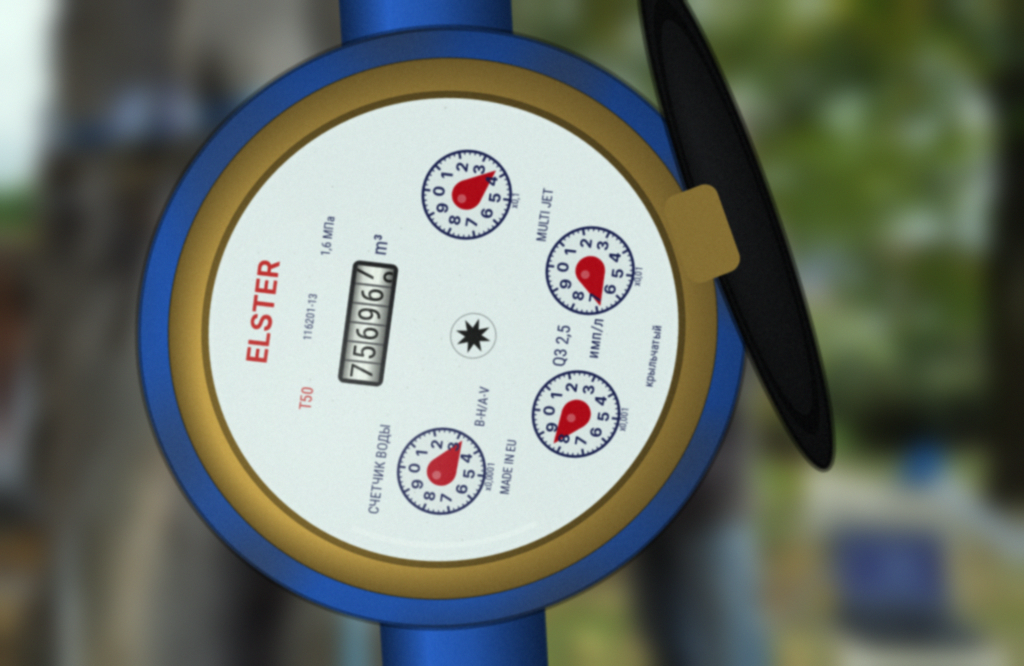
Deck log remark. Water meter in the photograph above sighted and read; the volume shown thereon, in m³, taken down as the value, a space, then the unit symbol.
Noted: 756967.3683 m³
